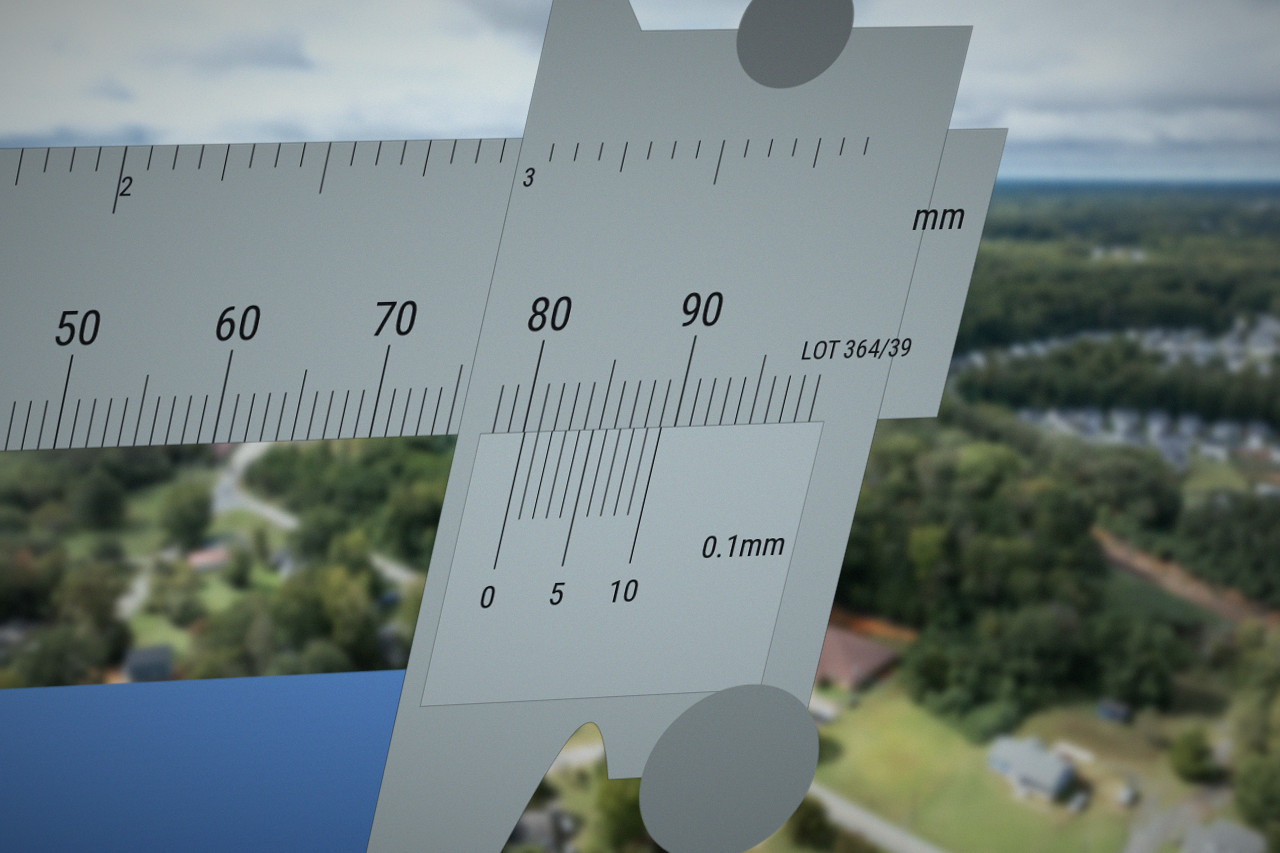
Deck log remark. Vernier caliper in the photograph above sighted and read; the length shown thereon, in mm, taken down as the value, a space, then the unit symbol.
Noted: 80.1 mm
